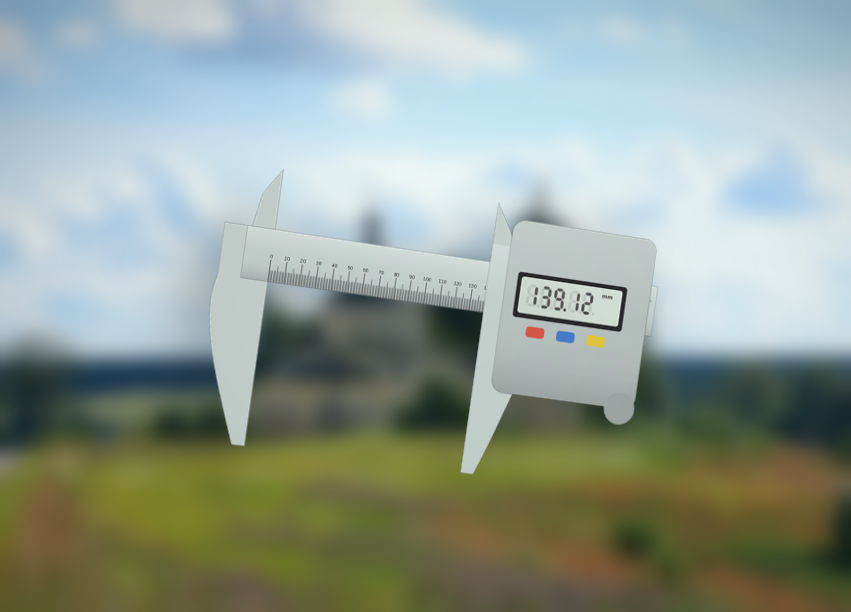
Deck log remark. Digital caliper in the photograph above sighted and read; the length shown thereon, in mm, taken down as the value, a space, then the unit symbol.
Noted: 139.12 mm
